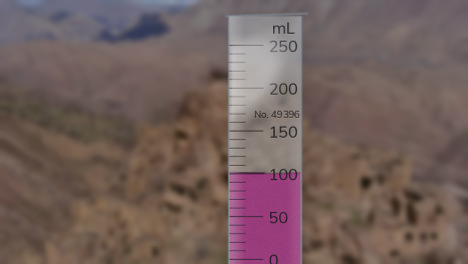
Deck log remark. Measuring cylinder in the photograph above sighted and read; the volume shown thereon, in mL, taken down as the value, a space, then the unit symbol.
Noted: 100 mL
